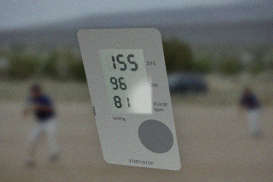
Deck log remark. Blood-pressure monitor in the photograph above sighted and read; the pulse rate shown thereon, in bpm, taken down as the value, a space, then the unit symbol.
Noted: 81 bpm
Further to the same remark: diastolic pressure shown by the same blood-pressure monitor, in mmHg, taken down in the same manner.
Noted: 96 mmHg
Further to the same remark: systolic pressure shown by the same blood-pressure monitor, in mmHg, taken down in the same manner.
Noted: 155 mmHg
